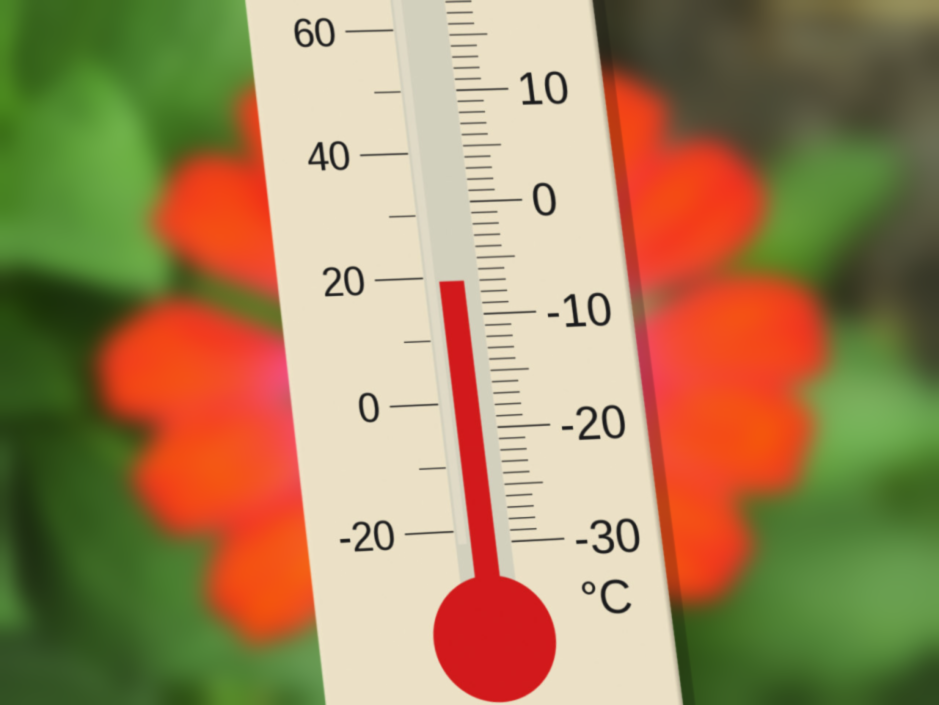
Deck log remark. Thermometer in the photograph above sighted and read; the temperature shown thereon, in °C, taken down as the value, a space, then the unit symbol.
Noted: -7 °C
